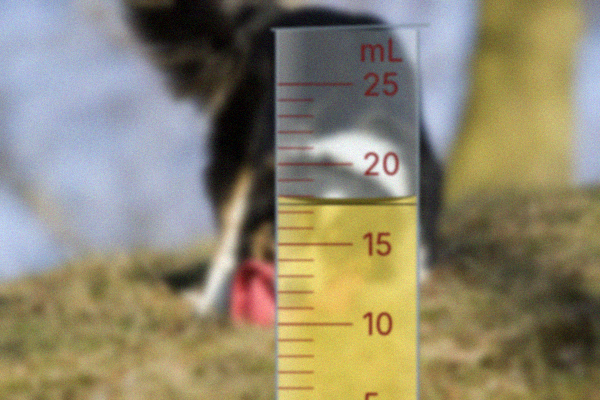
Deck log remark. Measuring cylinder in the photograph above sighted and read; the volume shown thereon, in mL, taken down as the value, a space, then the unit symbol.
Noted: 17.5 mL
